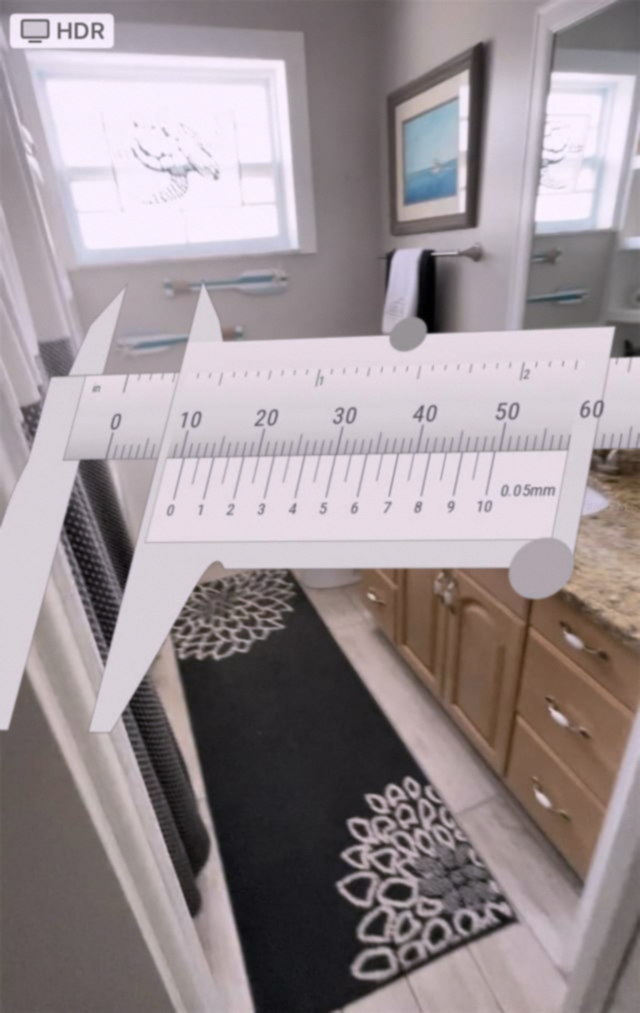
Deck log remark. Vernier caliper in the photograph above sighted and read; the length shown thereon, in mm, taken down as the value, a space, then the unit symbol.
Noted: 10.4 mm
